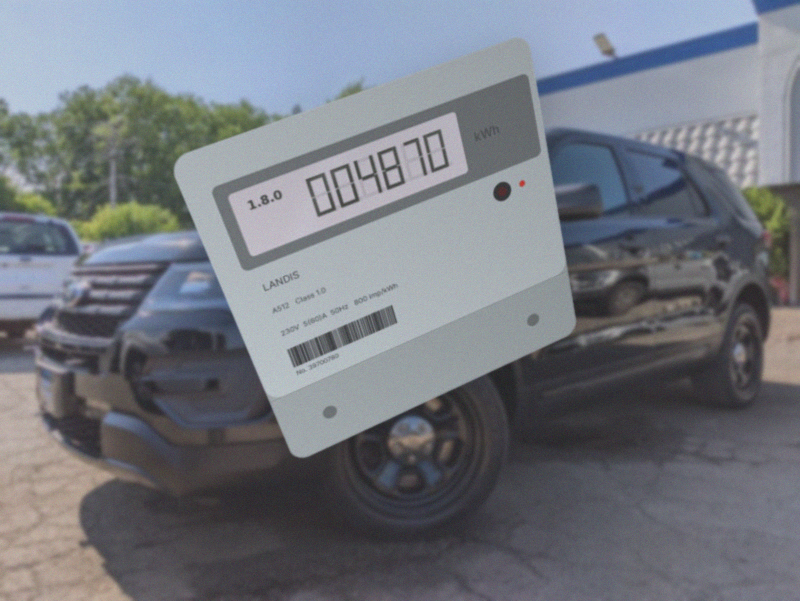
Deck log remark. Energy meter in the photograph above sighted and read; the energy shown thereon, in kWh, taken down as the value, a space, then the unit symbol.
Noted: 4870 kWh
